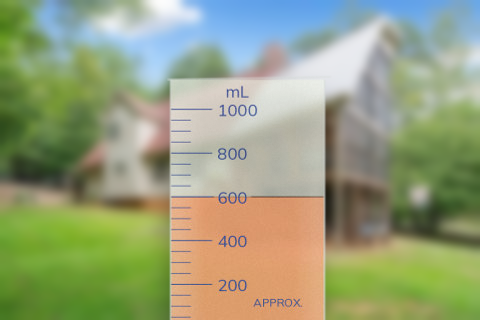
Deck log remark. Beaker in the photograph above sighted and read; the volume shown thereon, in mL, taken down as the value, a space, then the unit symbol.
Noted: 600 mL
